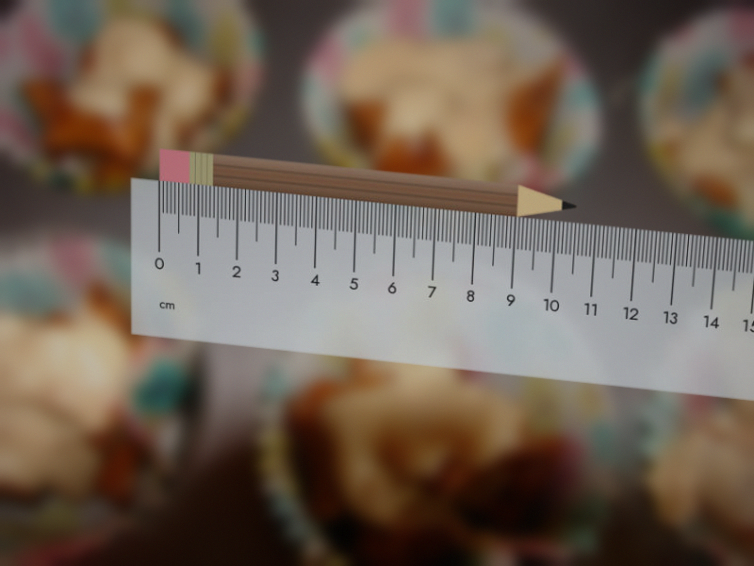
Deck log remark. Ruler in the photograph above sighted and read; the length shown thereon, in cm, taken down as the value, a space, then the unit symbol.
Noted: 10.5 cm
